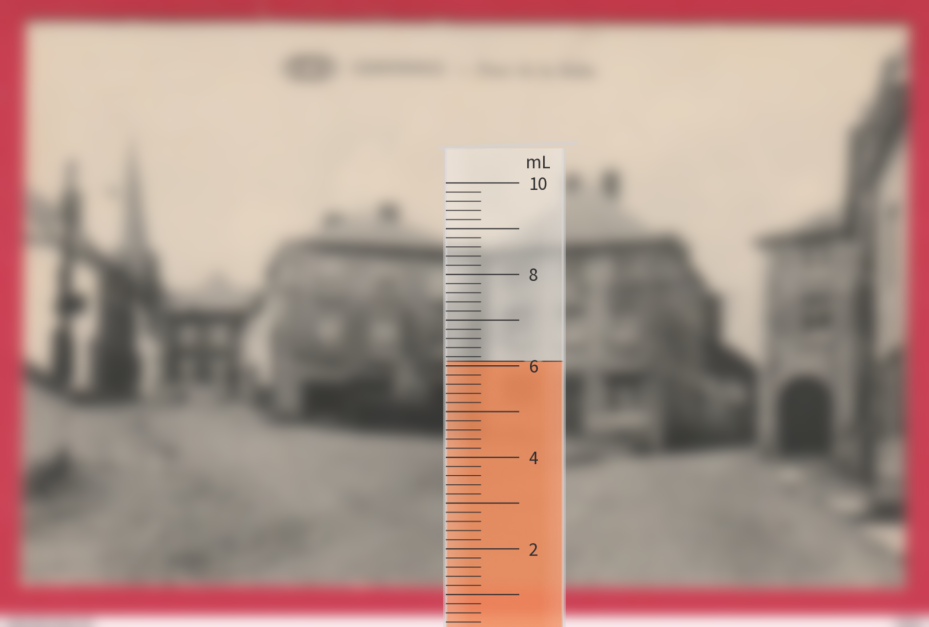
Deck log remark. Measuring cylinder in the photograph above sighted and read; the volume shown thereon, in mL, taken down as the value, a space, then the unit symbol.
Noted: 6.1 mL
